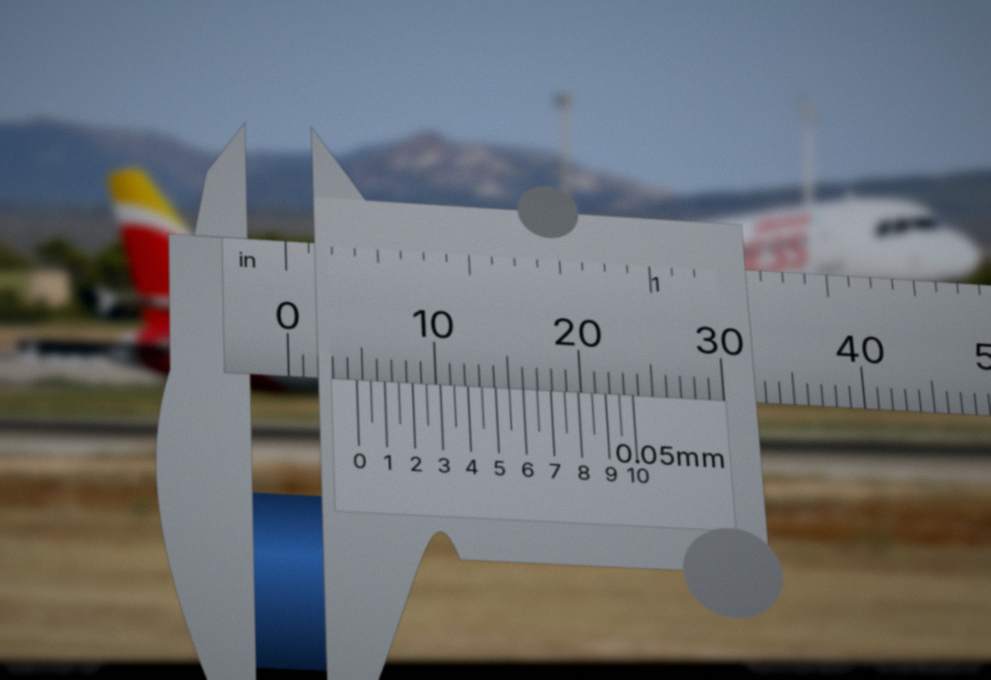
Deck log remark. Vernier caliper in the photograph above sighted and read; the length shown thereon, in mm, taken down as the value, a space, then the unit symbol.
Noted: 4.6 mm
